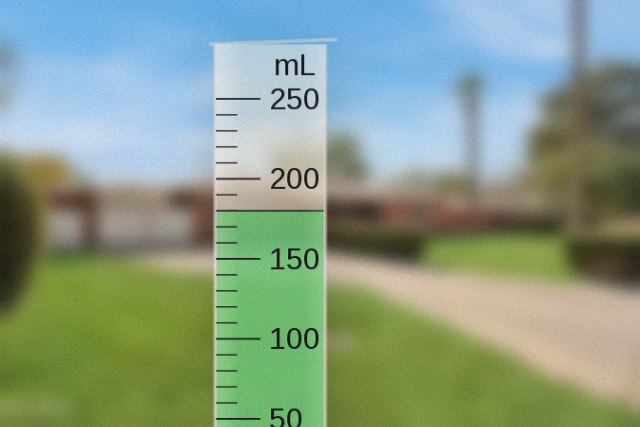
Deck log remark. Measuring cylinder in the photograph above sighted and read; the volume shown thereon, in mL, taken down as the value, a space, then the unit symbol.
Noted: 180 mL
